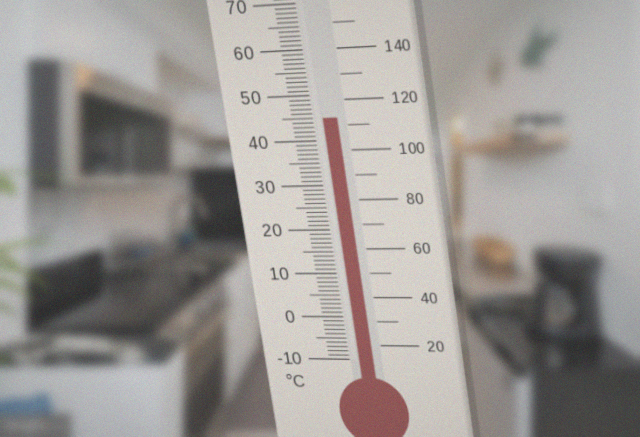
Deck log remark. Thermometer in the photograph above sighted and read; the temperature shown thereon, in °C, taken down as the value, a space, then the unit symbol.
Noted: 45 °C
